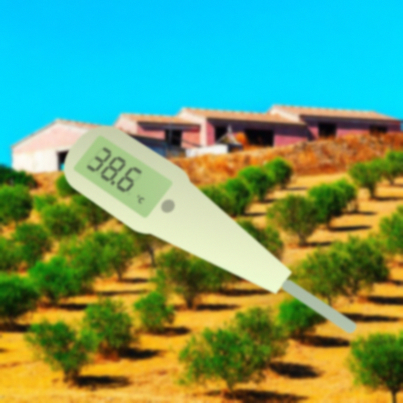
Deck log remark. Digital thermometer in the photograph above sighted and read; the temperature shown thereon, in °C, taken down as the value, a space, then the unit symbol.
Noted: 38.6 °C
